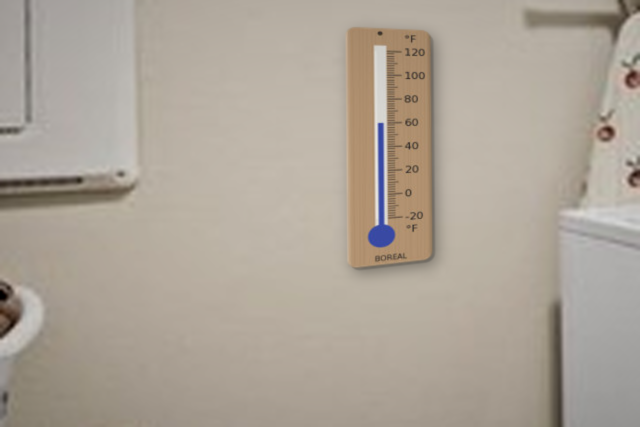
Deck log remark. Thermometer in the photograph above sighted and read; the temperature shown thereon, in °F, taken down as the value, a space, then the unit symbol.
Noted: 60 °F
